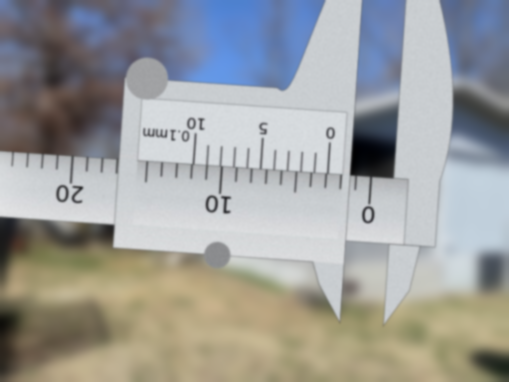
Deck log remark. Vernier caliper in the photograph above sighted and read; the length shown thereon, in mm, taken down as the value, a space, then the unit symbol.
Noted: 2.9 mm
